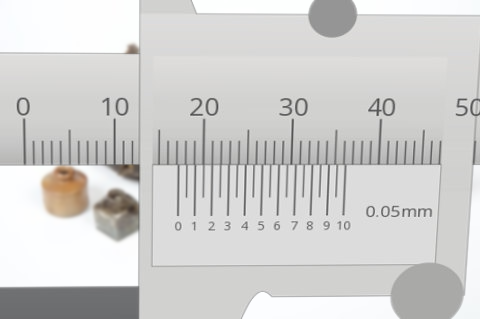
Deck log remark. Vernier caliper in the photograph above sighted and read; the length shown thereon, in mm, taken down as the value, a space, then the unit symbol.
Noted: 17.2 mm
